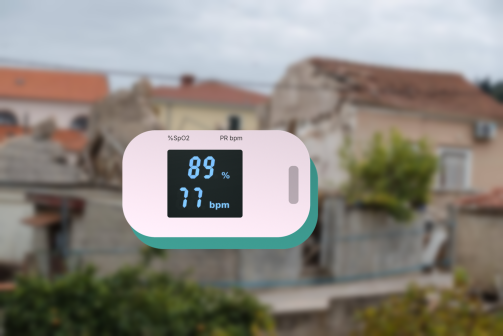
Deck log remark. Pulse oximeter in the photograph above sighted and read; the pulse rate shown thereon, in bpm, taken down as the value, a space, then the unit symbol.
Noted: 77 bpm
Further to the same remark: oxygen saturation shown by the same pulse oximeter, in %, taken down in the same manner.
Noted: 89 %
